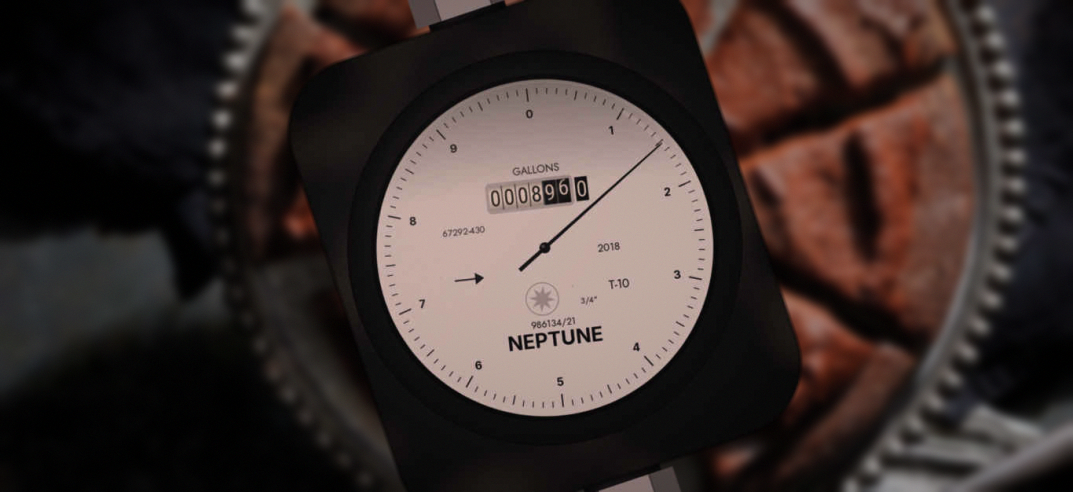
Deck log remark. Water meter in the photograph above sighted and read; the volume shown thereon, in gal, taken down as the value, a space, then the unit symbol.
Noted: 8961.5 gal
